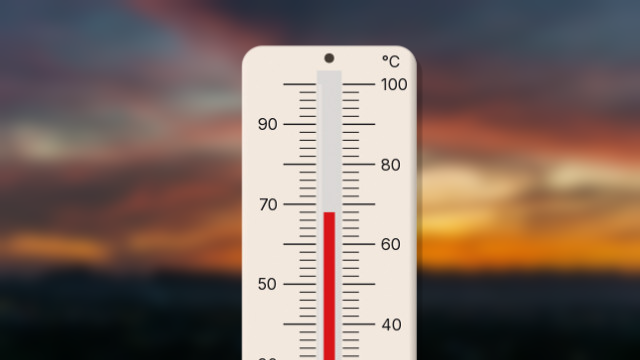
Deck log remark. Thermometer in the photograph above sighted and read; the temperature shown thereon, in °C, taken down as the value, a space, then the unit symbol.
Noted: 68 °C
